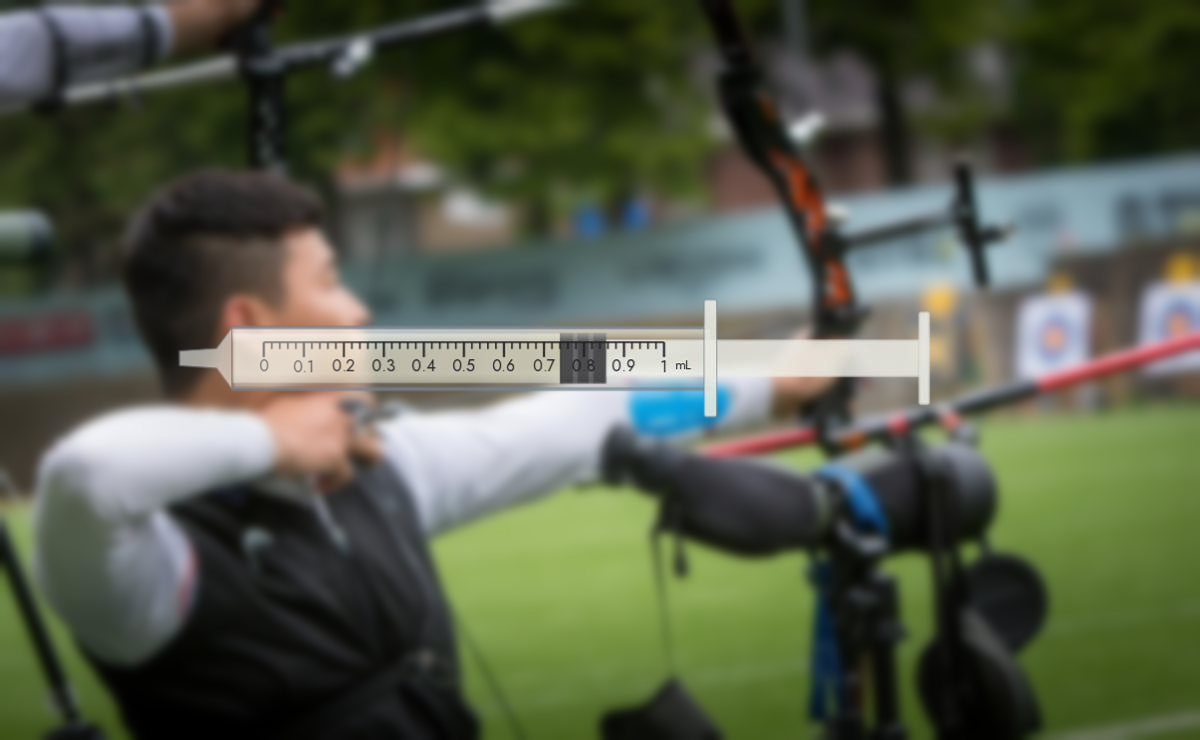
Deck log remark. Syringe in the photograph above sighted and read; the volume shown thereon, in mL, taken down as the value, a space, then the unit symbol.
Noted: 0.74 mL
